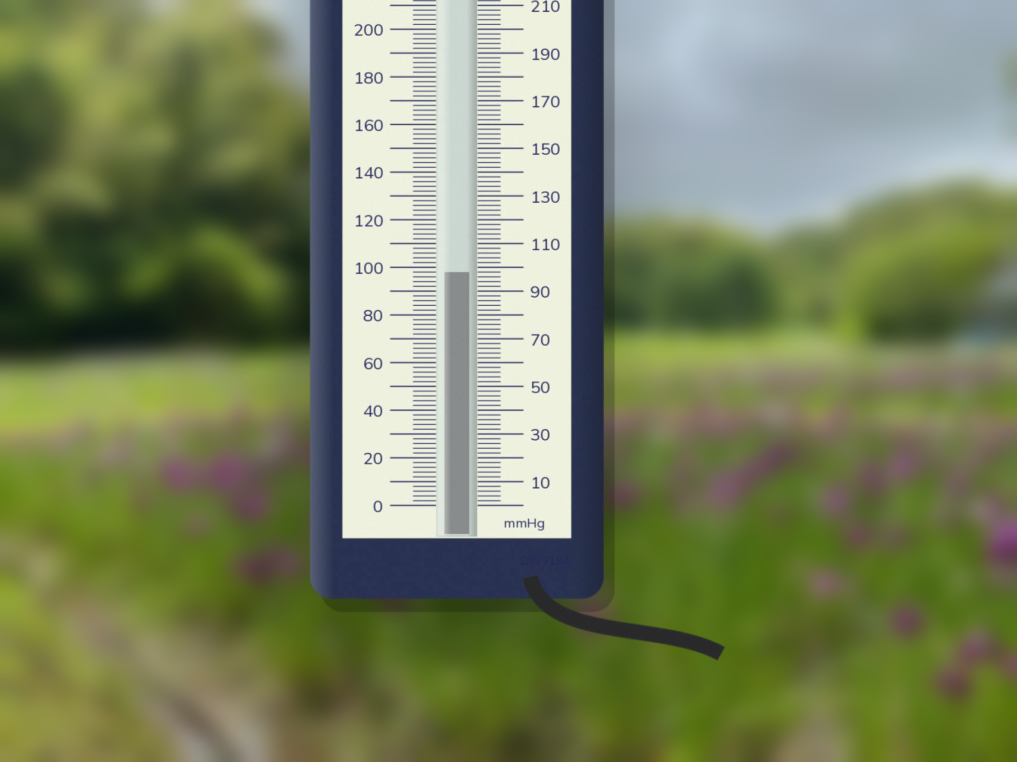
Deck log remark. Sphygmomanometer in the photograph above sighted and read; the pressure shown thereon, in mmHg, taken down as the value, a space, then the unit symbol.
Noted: 98 mmHg
